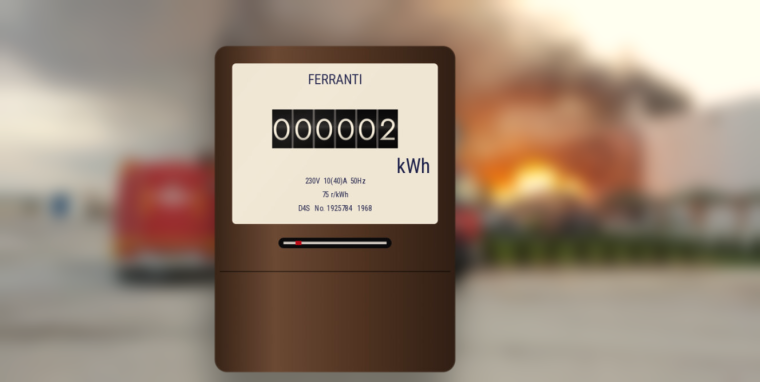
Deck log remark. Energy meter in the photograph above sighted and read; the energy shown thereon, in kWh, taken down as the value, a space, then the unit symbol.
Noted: 2 kWh
